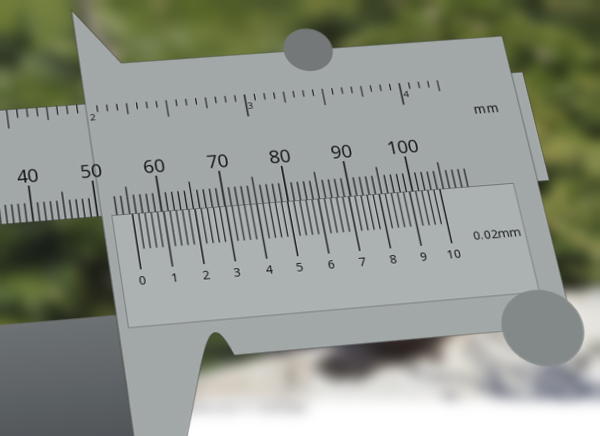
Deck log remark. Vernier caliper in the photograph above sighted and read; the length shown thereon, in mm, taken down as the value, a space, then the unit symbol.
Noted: 55.4 mm
